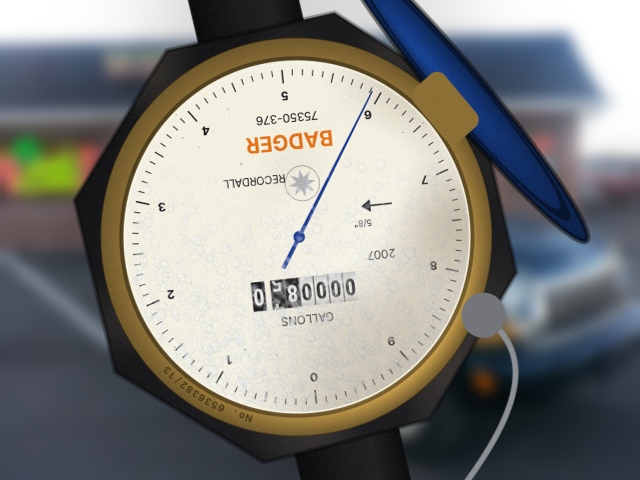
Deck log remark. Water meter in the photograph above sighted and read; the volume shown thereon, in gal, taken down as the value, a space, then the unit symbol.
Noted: 845.9 gal
